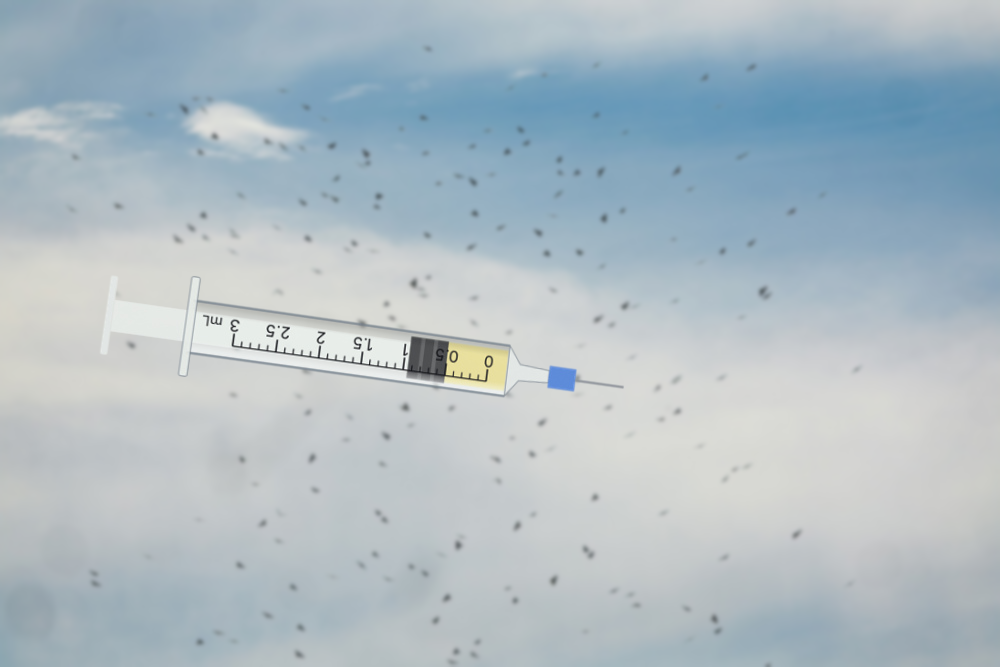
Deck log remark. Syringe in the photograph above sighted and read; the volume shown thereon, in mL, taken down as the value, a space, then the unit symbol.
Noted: 0.5 mL
